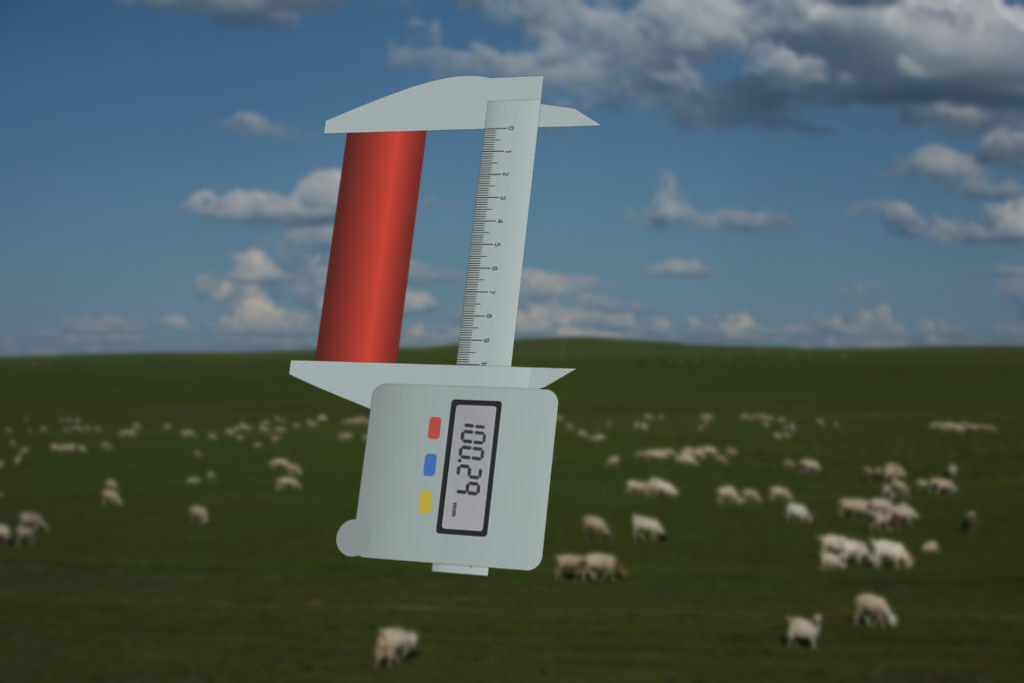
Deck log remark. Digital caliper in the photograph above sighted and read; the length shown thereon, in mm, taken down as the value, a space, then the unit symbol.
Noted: 100.29 mm
